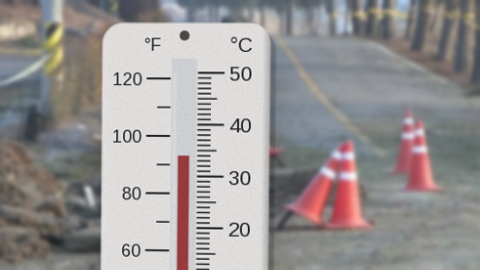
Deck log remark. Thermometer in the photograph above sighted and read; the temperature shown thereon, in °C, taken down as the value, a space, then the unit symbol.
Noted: 34 °C
